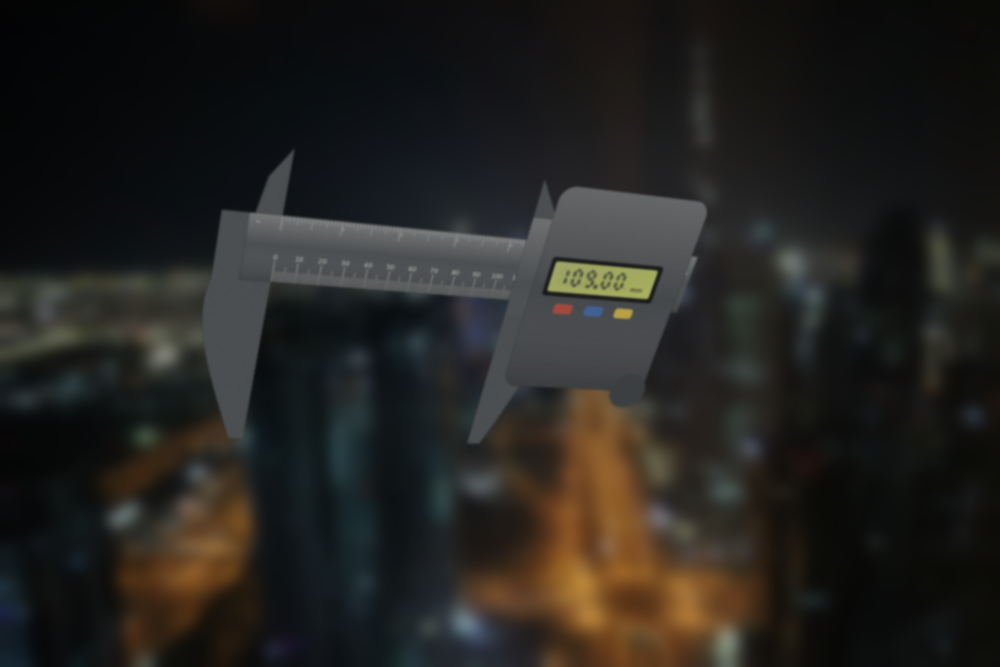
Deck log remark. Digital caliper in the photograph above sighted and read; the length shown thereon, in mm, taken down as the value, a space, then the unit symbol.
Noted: 109.00 mm
